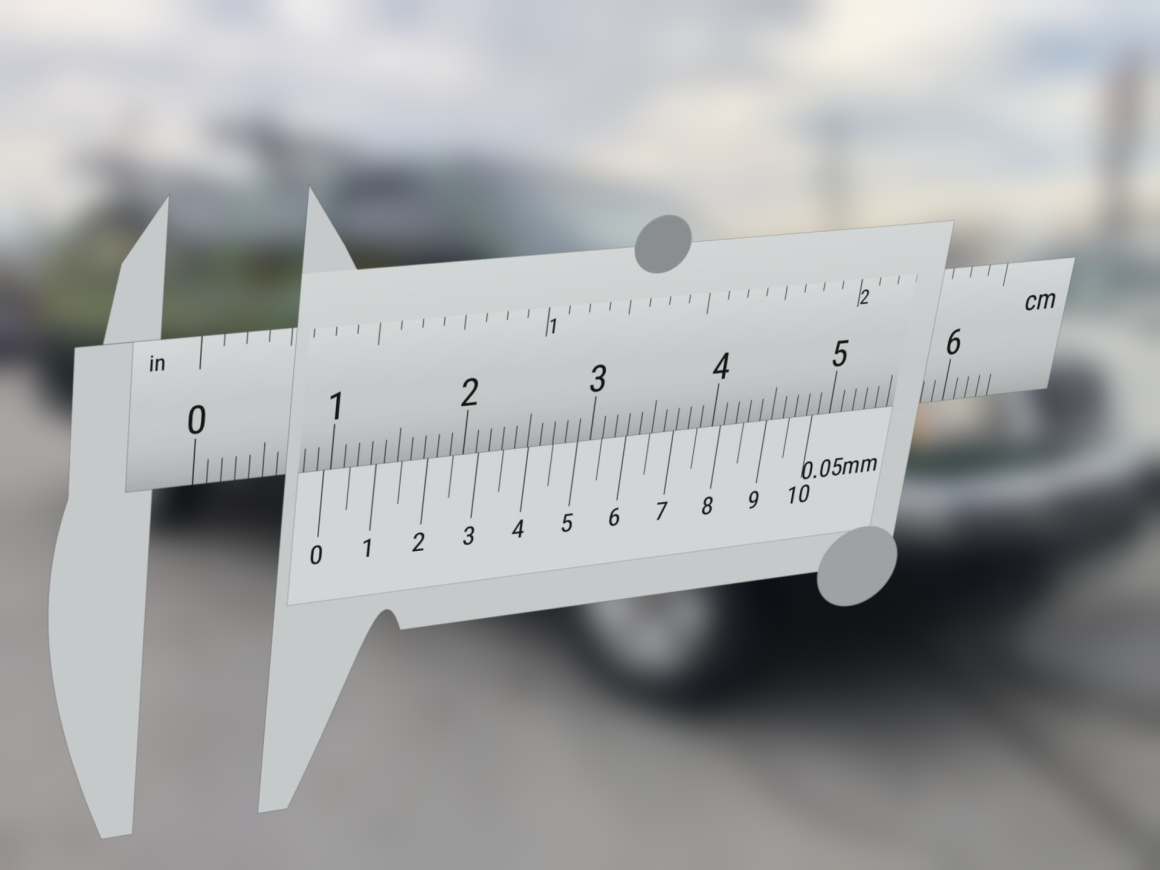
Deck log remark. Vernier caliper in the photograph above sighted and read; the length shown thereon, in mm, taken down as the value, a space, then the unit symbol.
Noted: 9.5 mm
